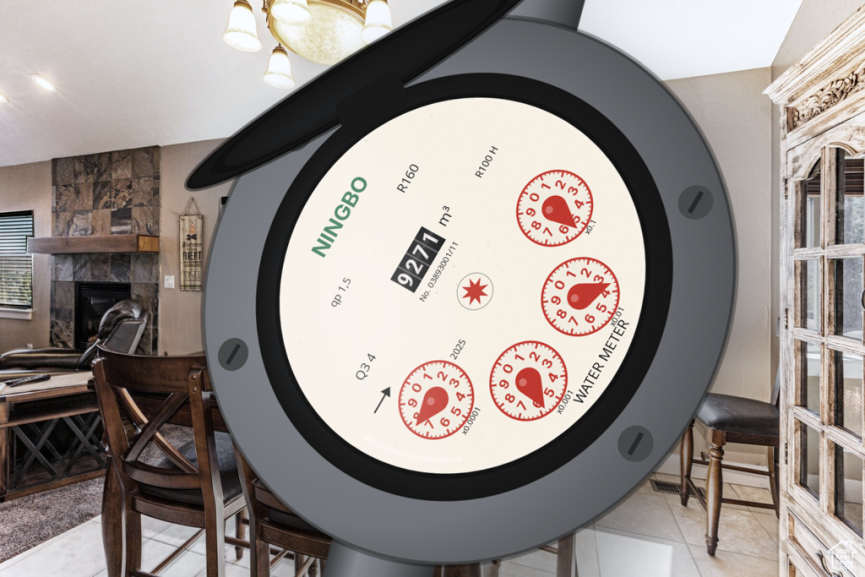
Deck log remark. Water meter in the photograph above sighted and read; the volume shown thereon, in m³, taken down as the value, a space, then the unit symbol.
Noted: 9271.5357 m³
